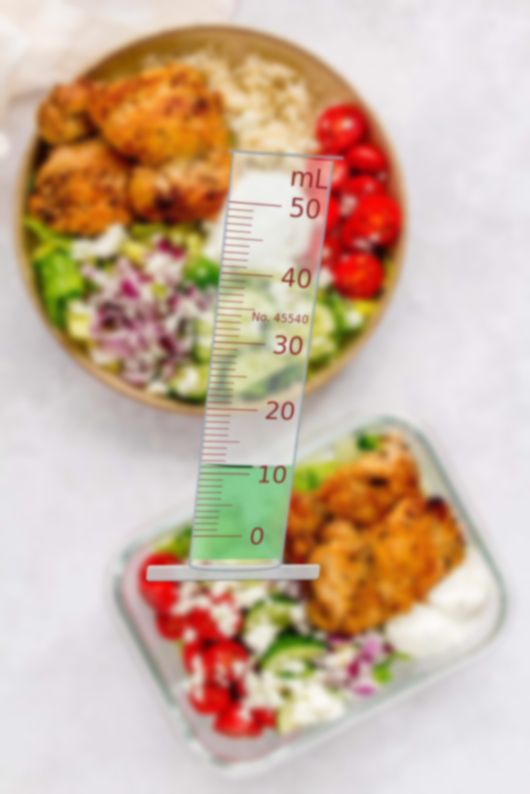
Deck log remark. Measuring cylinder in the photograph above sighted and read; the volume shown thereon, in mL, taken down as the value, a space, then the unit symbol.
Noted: 11 mL
